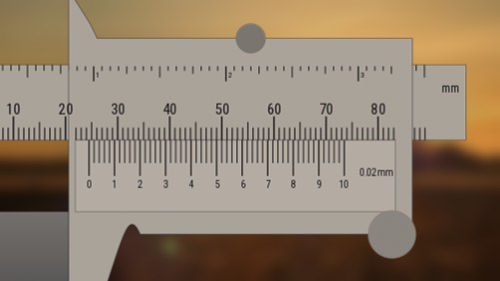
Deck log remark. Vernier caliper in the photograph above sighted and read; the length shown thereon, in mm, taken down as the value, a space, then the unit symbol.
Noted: 24.5 mm
